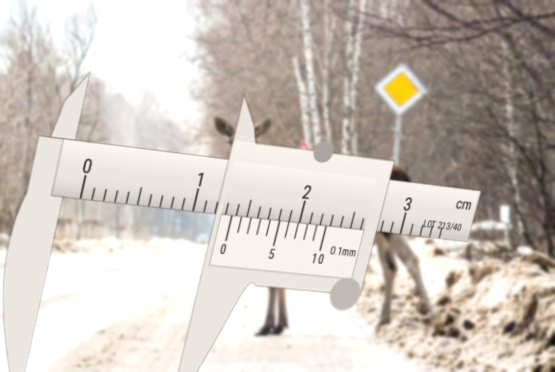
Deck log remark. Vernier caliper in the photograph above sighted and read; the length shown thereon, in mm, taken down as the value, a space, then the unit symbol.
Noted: 13.6 mm
